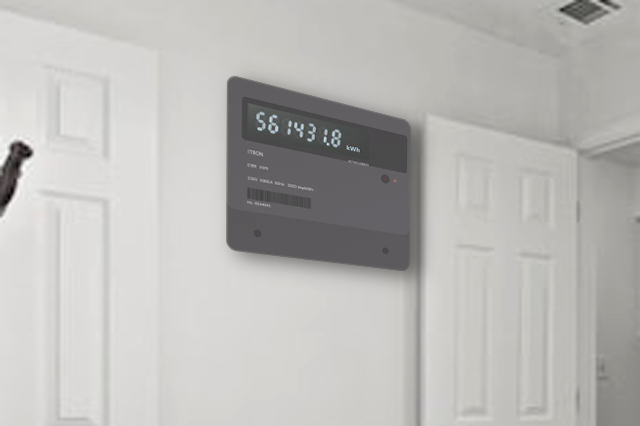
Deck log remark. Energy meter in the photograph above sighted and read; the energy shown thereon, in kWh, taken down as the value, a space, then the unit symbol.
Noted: 561431.8 kWh
